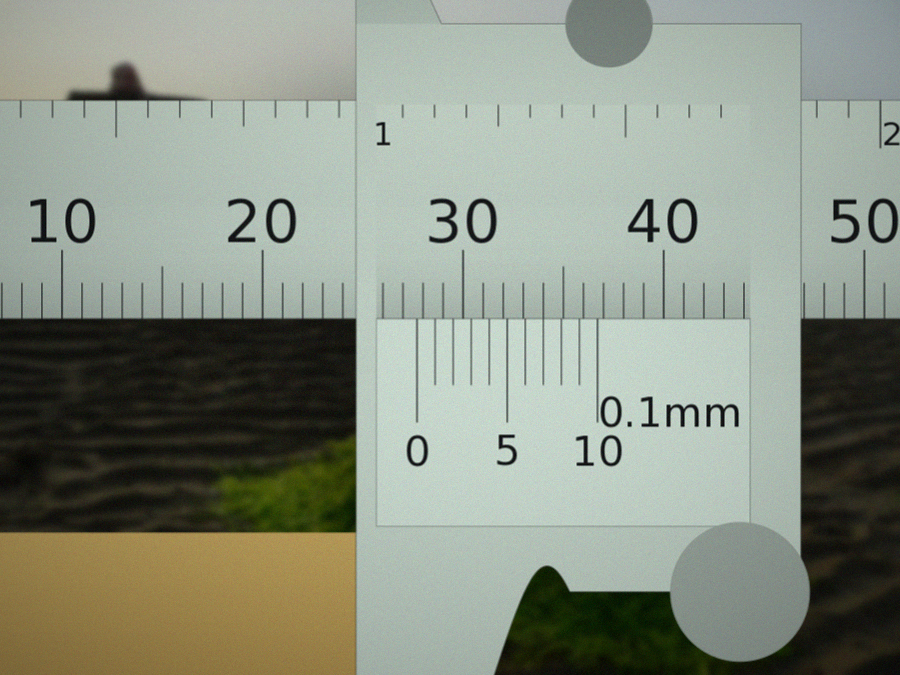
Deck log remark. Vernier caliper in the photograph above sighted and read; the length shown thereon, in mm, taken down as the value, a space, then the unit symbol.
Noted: 27.7 mm
